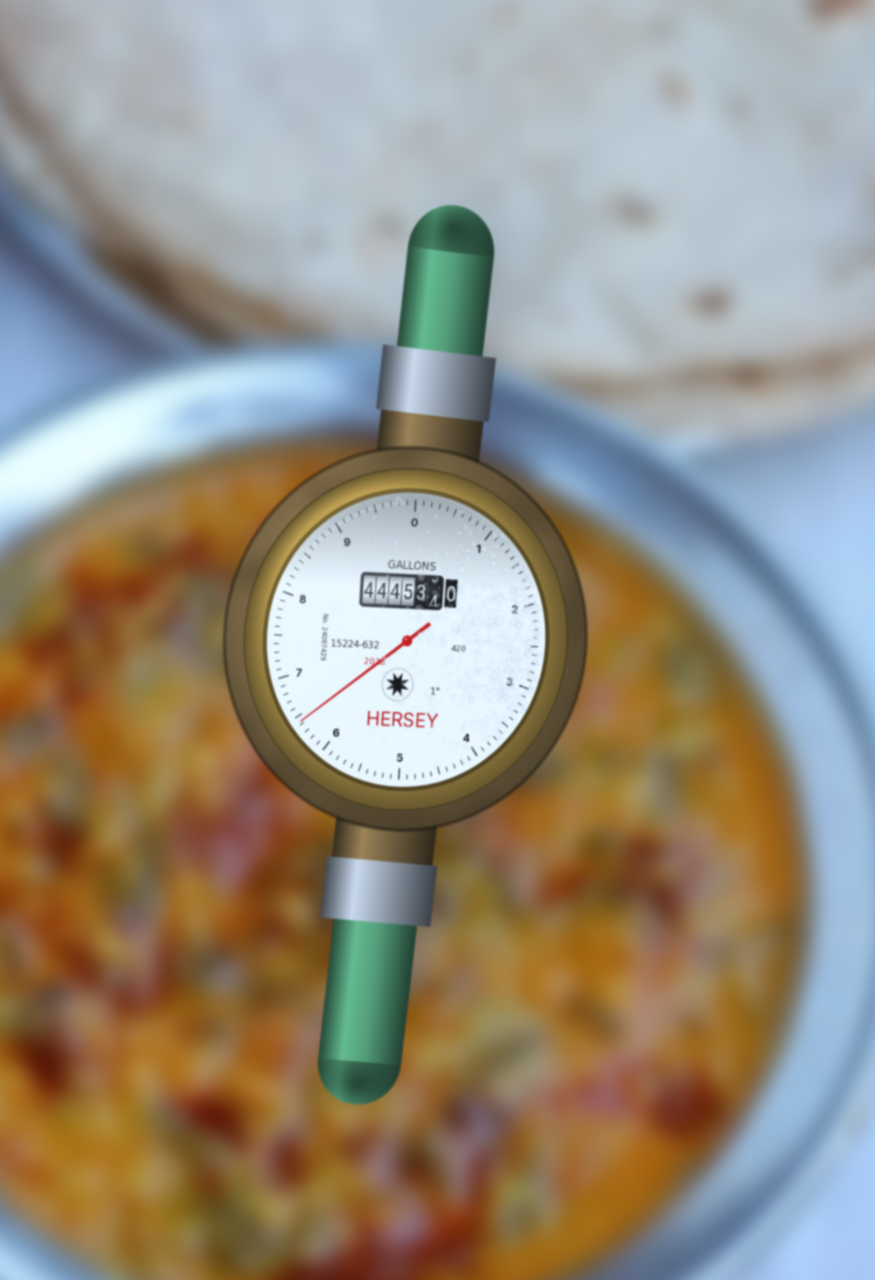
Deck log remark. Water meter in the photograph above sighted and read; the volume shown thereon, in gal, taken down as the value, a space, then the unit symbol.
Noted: 4445336.4 gal
